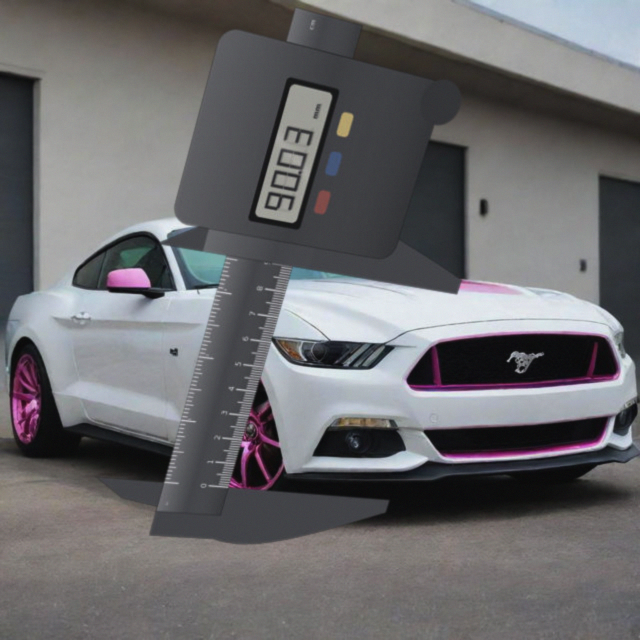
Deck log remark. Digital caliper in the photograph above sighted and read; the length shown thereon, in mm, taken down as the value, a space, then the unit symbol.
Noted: 90.03 mm
